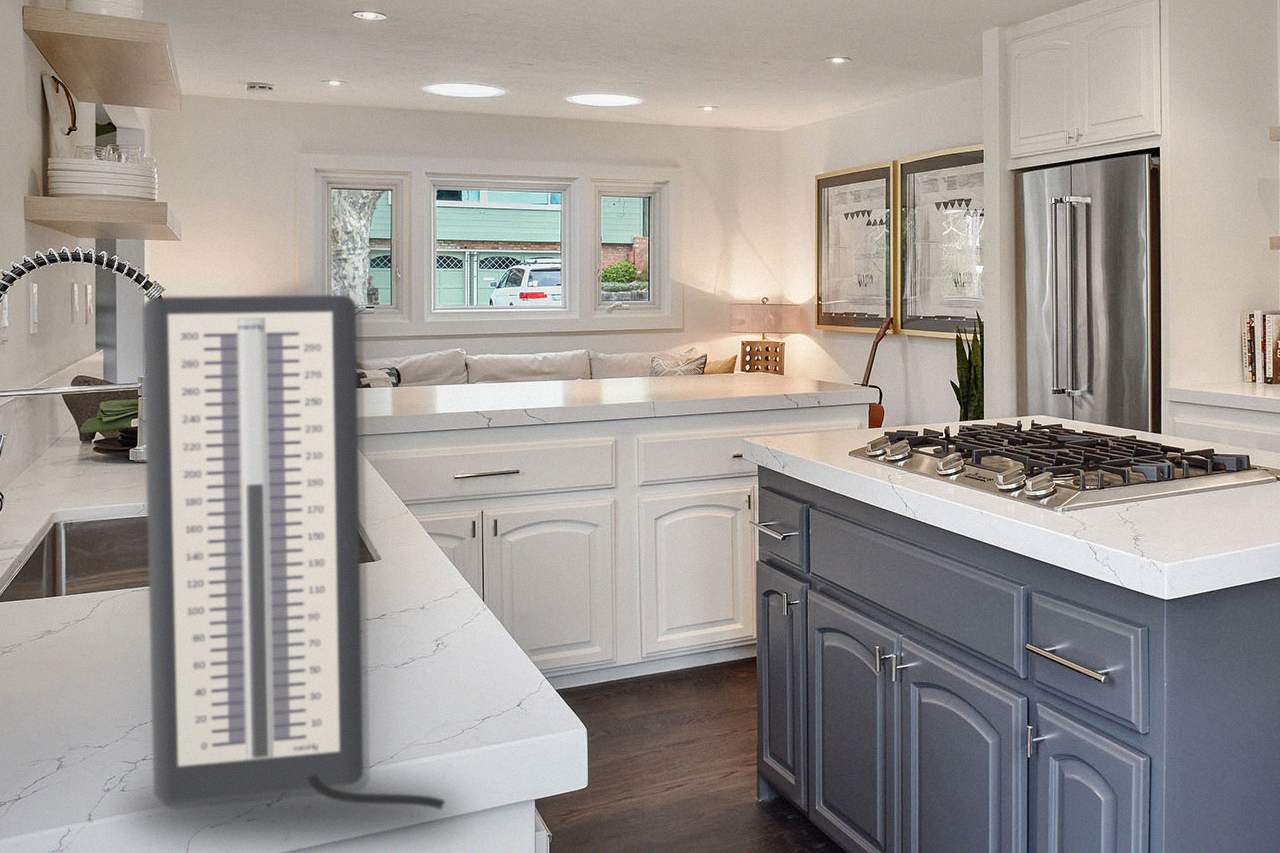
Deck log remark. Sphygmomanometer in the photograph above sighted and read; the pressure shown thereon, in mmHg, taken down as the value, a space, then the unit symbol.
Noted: 190 mmHg
